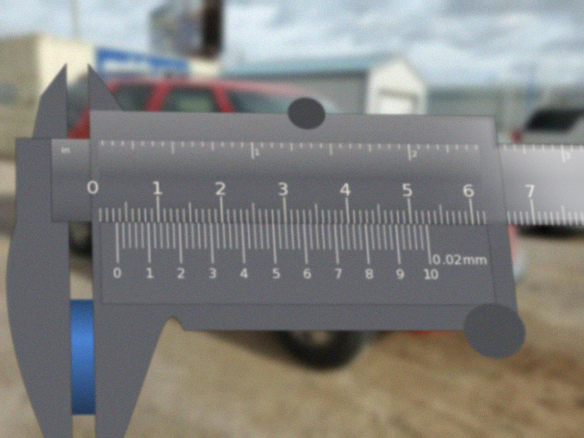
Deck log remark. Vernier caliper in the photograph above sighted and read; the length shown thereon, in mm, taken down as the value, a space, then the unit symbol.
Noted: 3.5 mm
